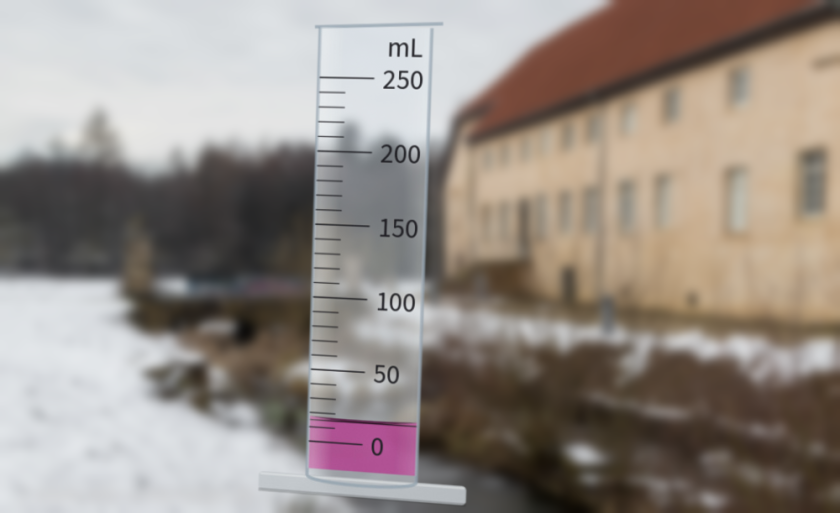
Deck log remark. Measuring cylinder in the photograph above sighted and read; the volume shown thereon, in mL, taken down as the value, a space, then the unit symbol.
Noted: 15 mL
